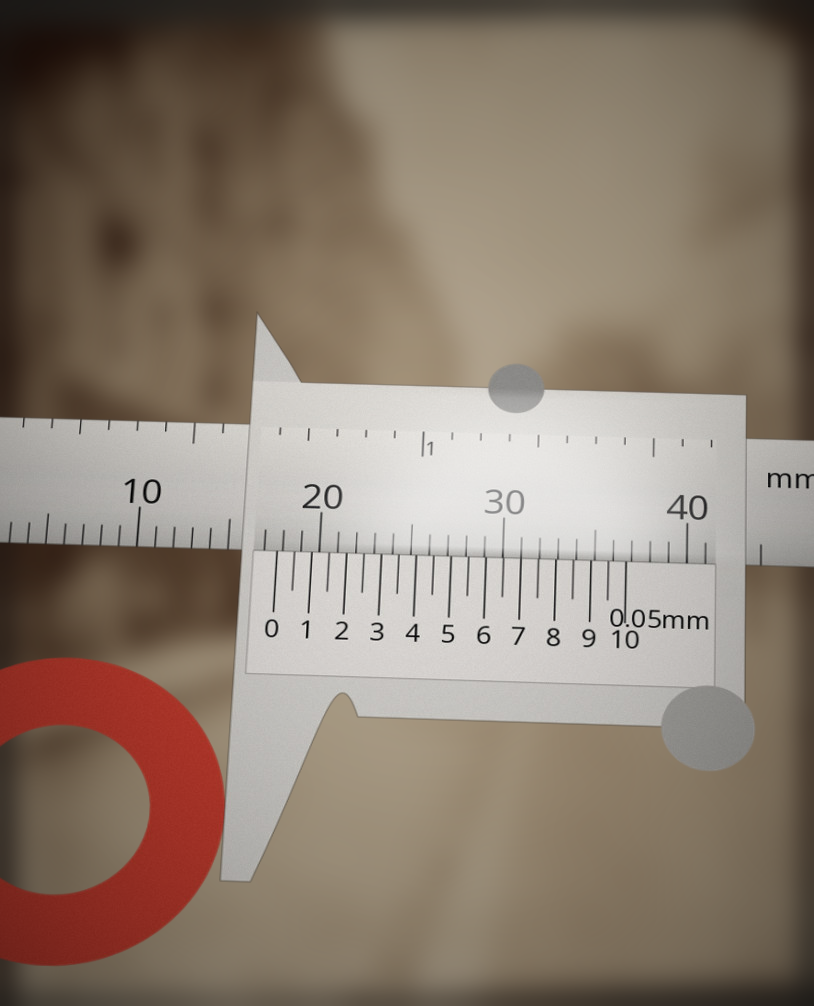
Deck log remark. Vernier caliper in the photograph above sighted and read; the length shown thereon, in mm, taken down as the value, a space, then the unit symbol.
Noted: 17.7 mm
